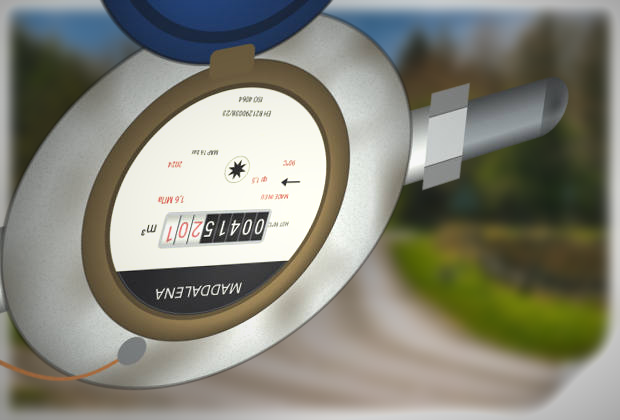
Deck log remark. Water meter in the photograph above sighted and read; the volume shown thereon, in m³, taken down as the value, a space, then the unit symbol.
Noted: 415.201 m³
